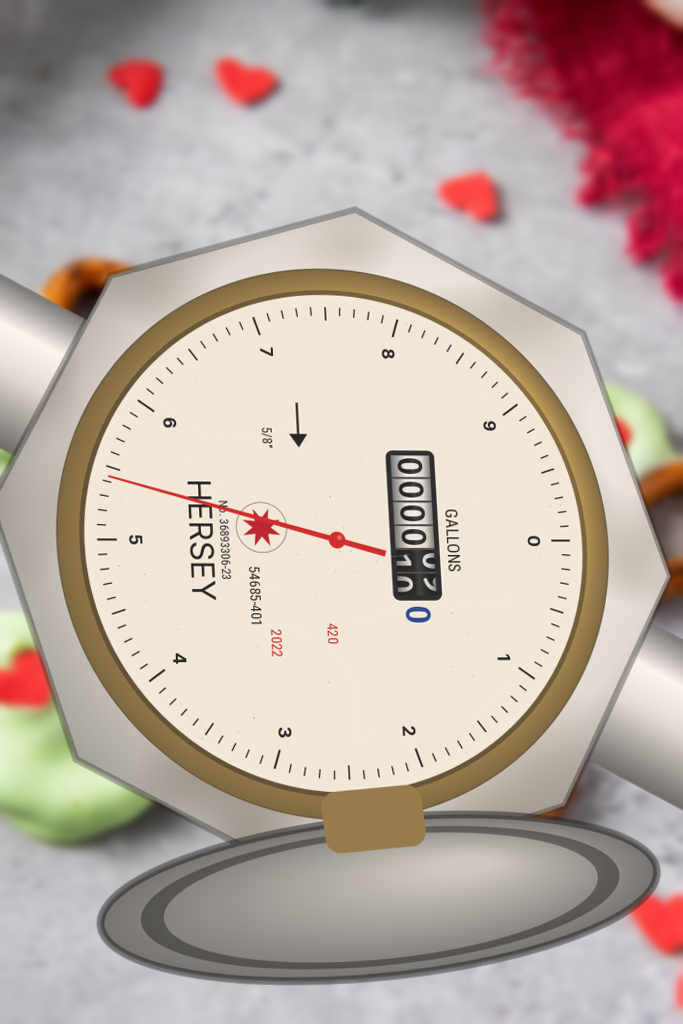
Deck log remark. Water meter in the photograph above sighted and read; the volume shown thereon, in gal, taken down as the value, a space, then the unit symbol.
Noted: 95.4 gal
